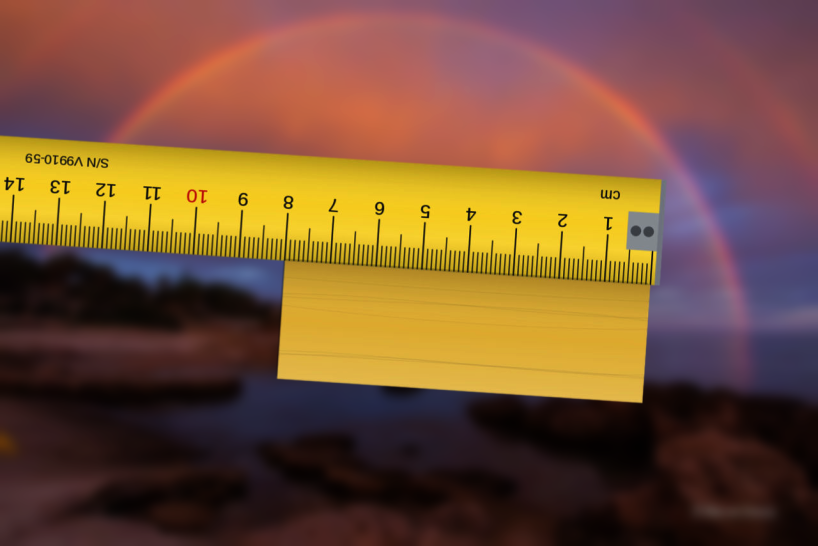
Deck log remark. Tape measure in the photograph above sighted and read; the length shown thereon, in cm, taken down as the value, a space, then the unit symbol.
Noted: 8 cm
